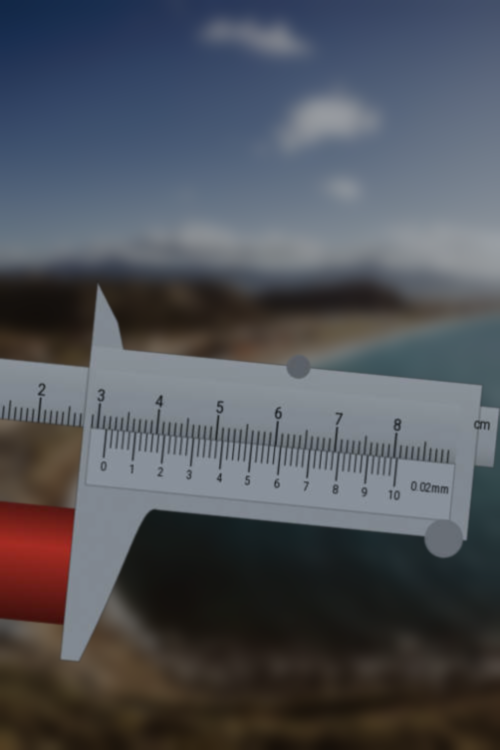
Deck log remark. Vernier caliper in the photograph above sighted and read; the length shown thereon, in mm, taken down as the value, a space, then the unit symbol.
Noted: 31.5 mm
